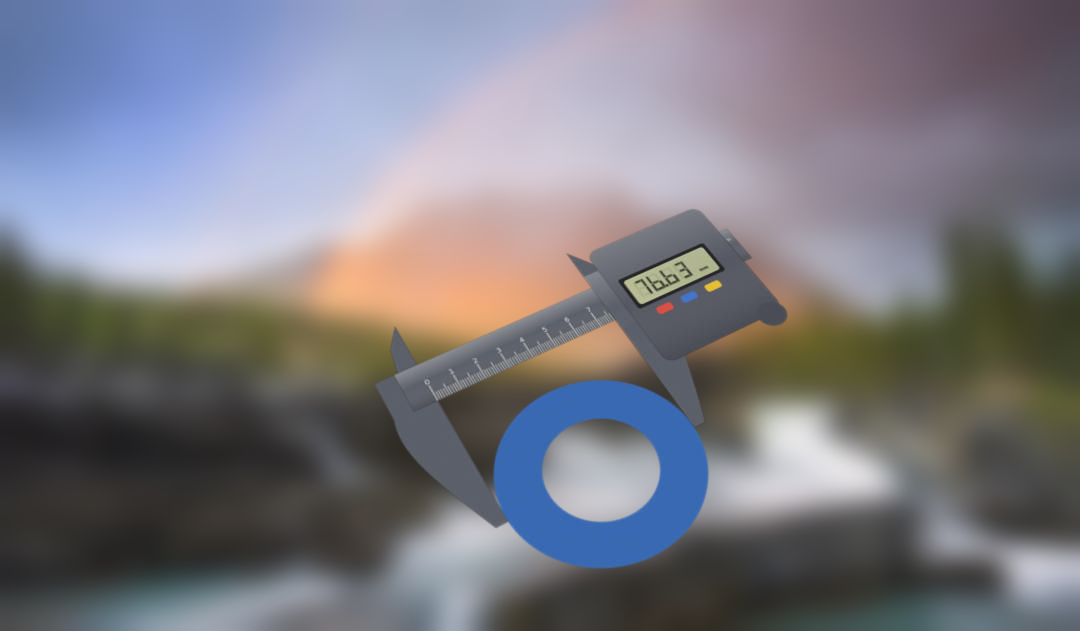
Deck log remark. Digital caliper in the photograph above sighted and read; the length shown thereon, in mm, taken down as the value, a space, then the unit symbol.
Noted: 76.63 mm
